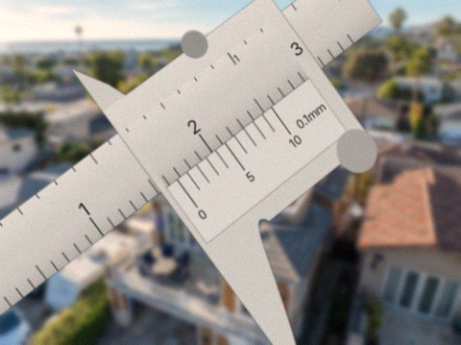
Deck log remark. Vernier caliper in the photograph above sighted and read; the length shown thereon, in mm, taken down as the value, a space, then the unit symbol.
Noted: 16.7 mm
